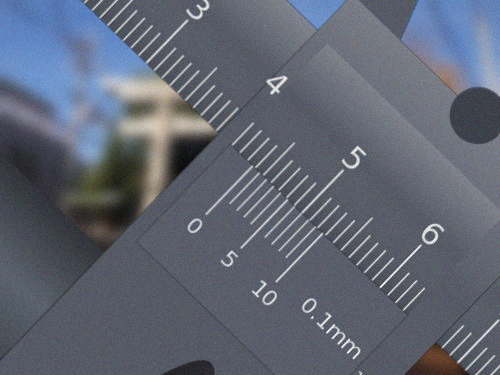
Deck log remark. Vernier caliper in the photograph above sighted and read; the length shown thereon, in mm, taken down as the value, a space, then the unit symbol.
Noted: 43.7 mm
